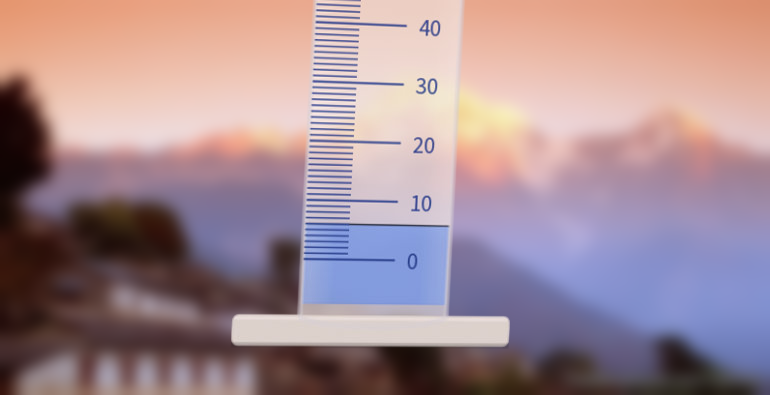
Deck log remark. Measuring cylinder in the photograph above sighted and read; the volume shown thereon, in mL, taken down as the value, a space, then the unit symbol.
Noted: 6 mL
